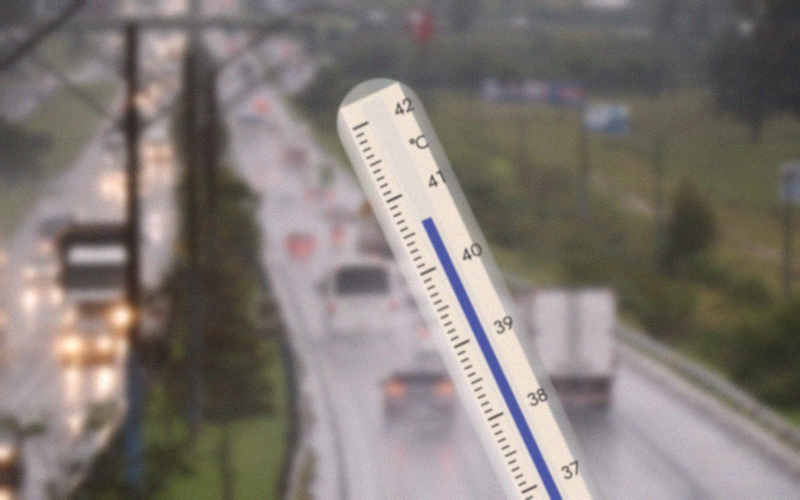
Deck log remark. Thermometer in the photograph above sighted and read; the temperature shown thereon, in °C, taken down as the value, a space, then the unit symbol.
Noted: 40.6 °C
